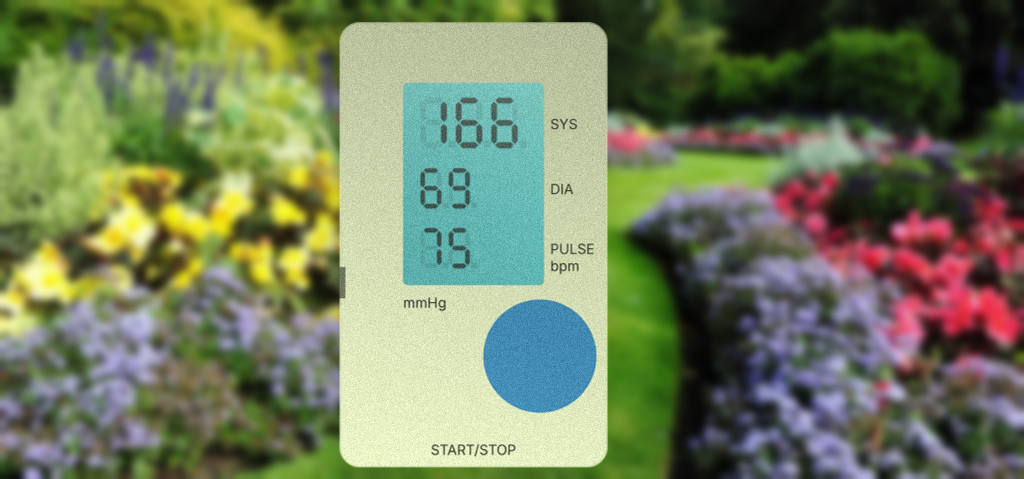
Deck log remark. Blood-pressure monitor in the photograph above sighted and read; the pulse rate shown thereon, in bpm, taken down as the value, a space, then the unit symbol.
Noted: 75 bpm
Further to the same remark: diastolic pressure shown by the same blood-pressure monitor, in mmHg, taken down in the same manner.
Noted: 69 mmHg
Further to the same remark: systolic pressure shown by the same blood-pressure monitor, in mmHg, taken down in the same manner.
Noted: 166 mmHg
